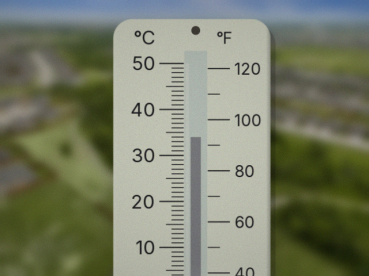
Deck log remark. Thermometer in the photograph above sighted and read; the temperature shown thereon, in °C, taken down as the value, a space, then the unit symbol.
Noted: 34 °C
